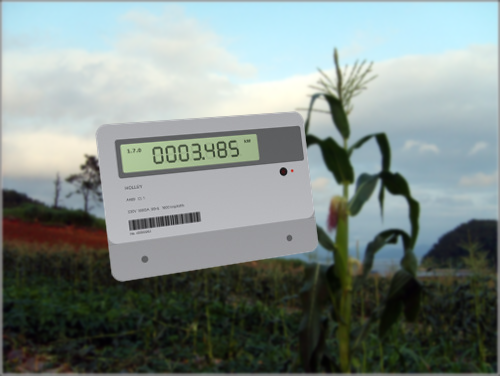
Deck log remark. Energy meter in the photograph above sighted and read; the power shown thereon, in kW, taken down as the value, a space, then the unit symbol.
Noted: 3.485 kW
